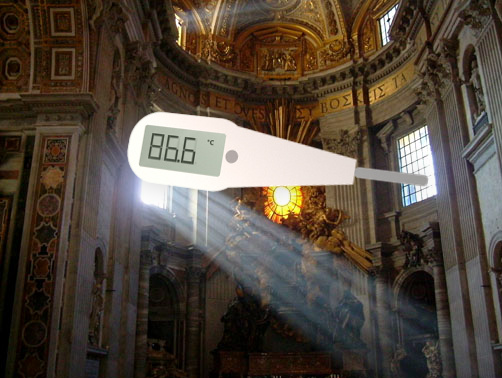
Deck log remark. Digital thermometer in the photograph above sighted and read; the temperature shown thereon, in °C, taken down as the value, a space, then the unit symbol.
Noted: 86.6 °C
